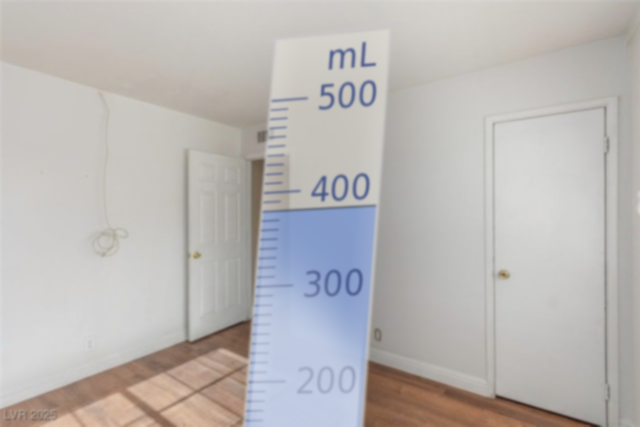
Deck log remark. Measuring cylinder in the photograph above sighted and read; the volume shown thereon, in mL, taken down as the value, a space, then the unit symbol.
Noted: 380 mL
